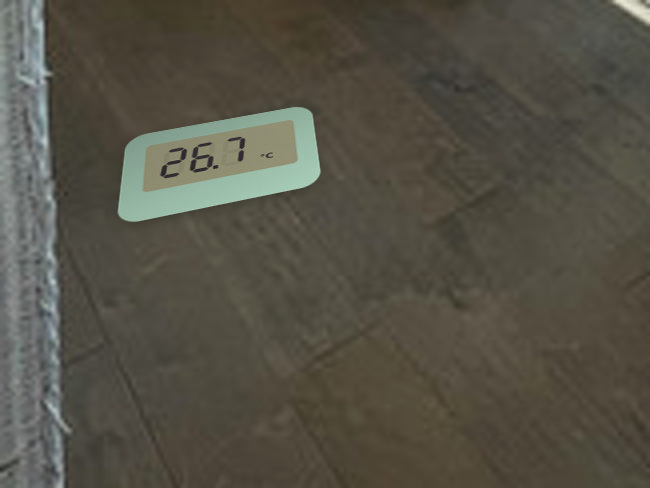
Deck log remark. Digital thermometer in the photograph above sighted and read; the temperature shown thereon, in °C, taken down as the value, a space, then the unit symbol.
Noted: 26.7 °C
